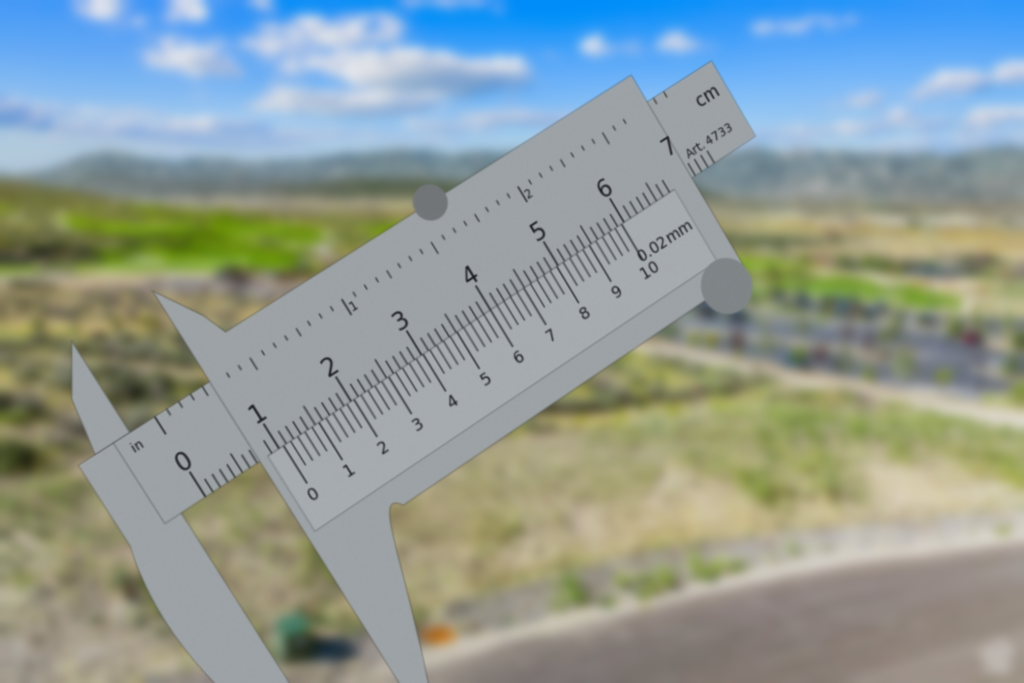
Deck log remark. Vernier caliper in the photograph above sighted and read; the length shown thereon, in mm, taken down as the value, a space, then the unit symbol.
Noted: 10.6 mm
